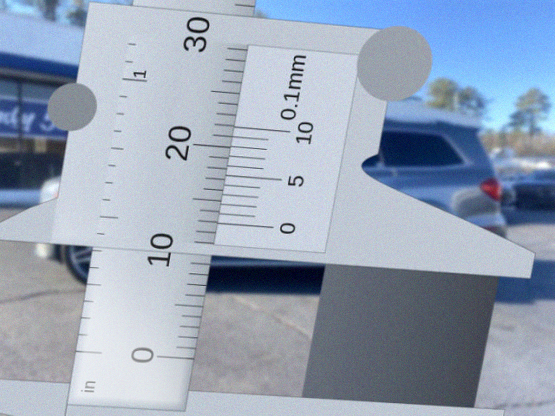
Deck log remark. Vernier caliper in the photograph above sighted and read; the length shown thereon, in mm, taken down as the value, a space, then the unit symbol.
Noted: 12.9 mm
